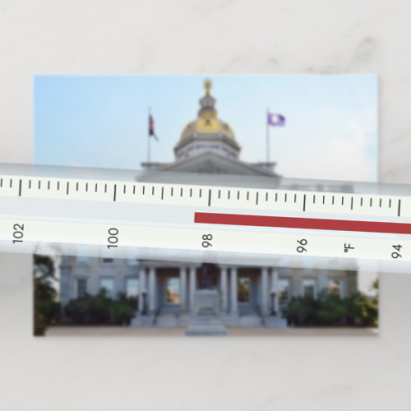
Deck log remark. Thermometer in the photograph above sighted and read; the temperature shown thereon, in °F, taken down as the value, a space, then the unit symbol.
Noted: 98.3 °F
